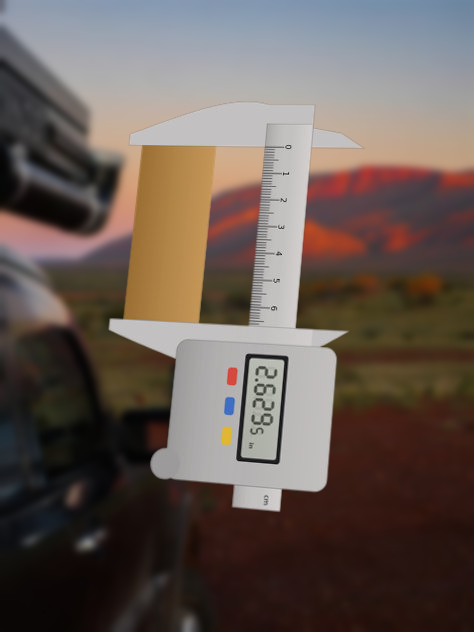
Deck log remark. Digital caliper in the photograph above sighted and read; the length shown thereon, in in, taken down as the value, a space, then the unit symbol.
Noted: 2.6295 in
